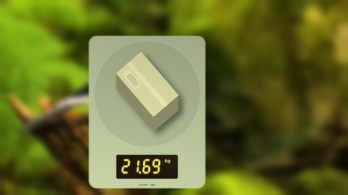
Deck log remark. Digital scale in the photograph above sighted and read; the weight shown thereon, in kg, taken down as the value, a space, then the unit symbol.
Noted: 21.69 kg
